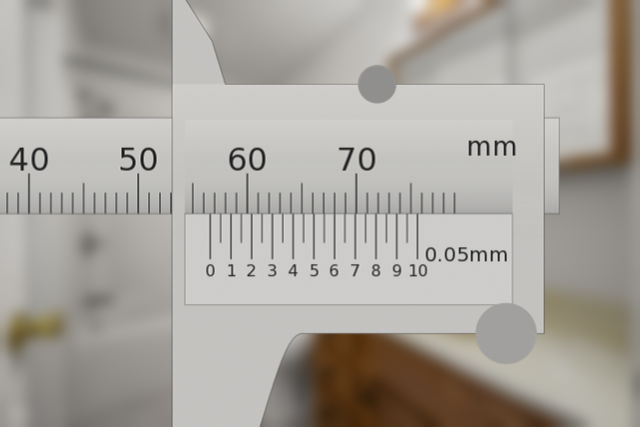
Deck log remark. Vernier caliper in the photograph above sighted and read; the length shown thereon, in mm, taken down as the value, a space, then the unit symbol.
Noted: 56.6 mm
